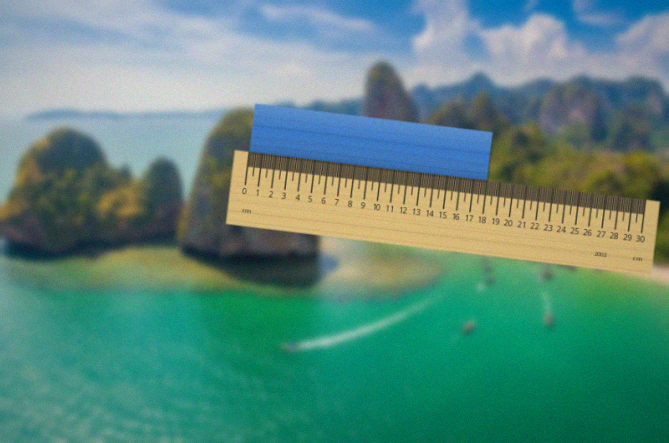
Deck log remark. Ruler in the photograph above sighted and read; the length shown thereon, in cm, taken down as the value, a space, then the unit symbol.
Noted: 18 cm
